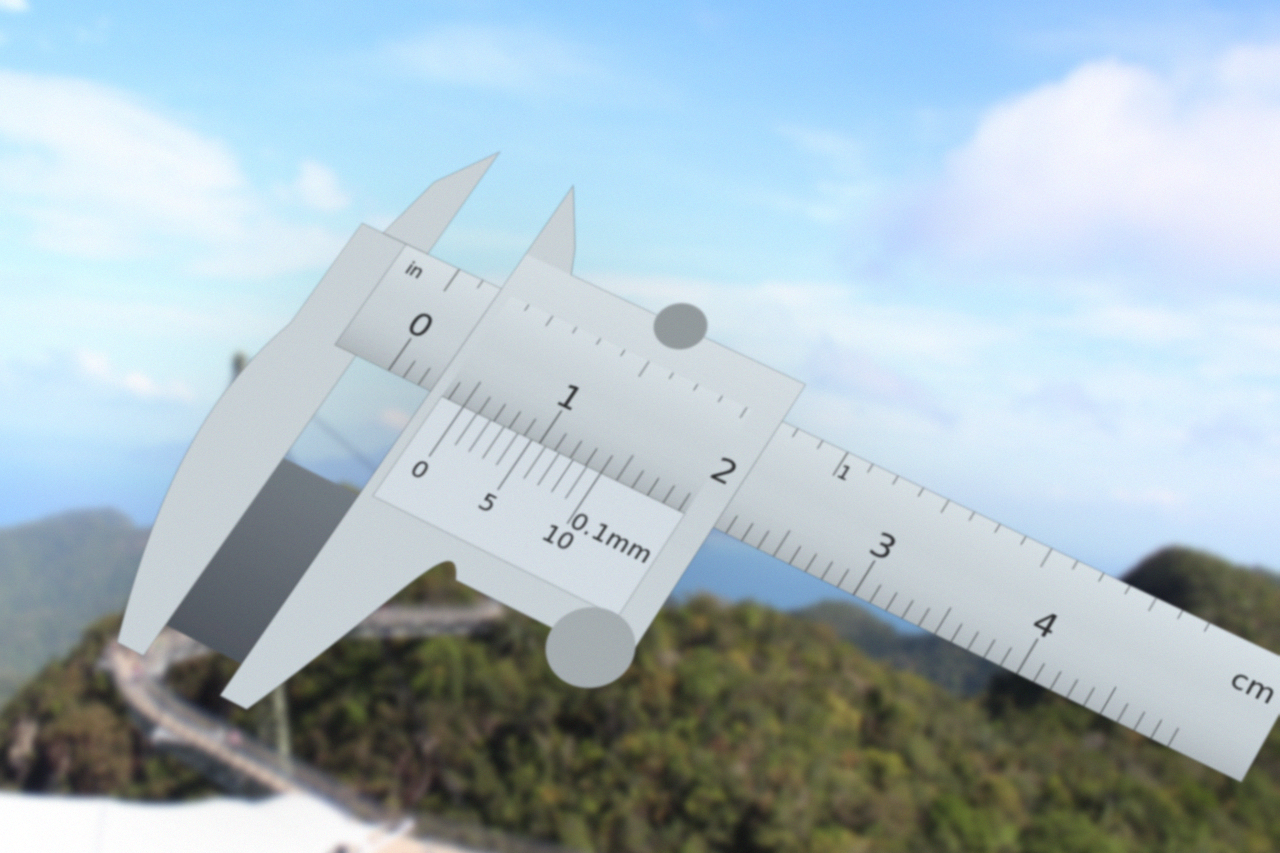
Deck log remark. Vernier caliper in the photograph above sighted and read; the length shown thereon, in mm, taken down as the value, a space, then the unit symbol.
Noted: 5.0 mm
